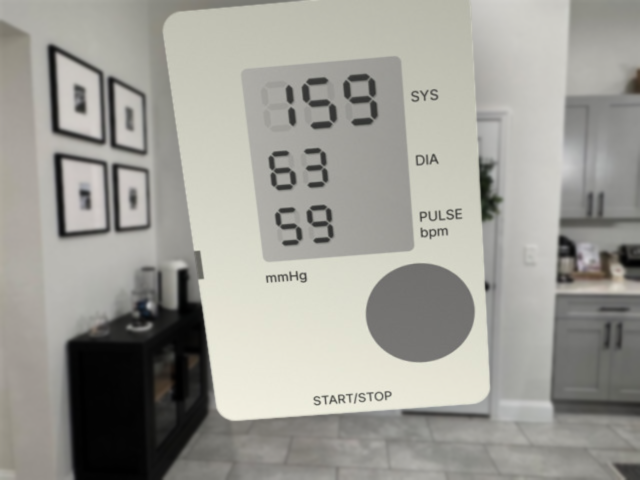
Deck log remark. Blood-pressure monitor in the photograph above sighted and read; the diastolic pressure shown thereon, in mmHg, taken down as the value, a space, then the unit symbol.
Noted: 63 mmHg
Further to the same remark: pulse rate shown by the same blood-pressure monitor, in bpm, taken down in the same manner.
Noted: 59 bpm
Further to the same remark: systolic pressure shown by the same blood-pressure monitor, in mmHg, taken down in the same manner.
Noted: 159 mmHg
